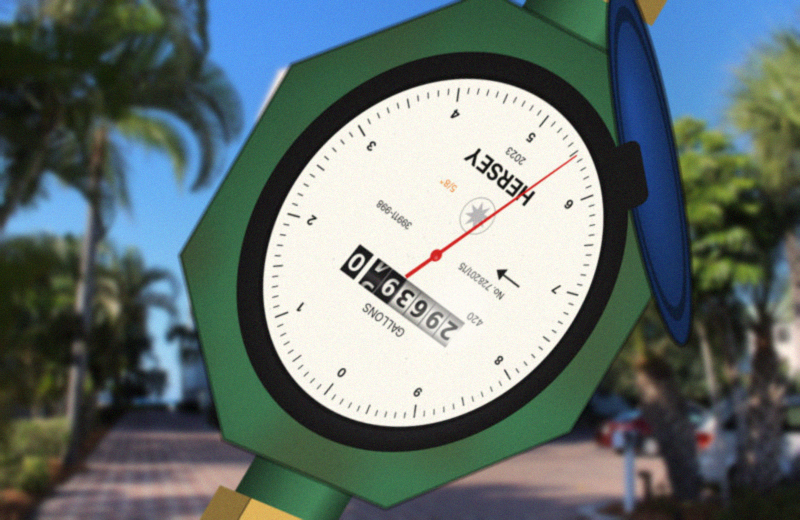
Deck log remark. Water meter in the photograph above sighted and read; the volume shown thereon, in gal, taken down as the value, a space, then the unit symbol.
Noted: 2963935.5 gal
